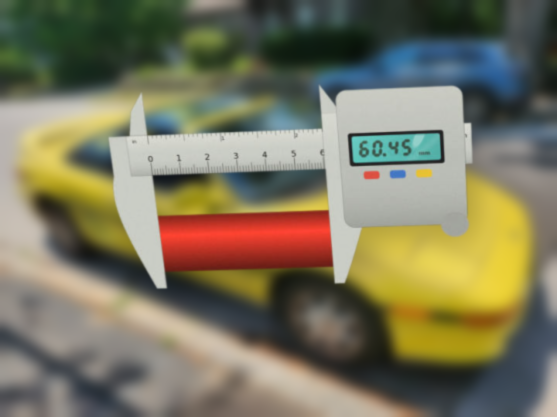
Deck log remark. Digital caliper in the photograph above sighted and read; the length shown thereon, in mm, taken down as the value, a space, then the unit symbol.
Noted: 60.45 mm
